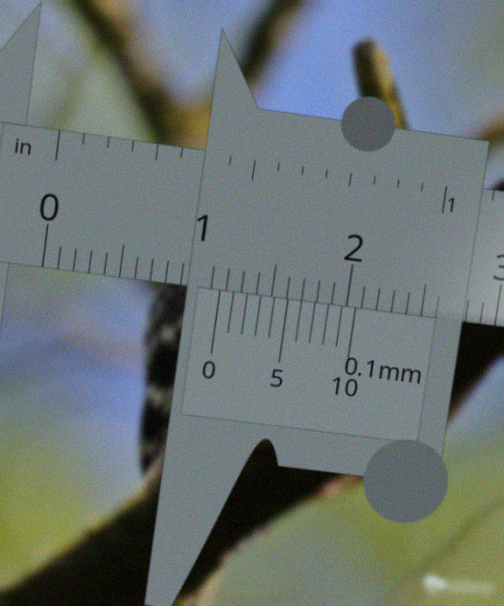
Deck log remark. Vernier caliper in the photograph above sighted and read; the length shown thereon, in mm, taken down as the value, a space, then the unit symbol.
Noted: 11.6 mm
